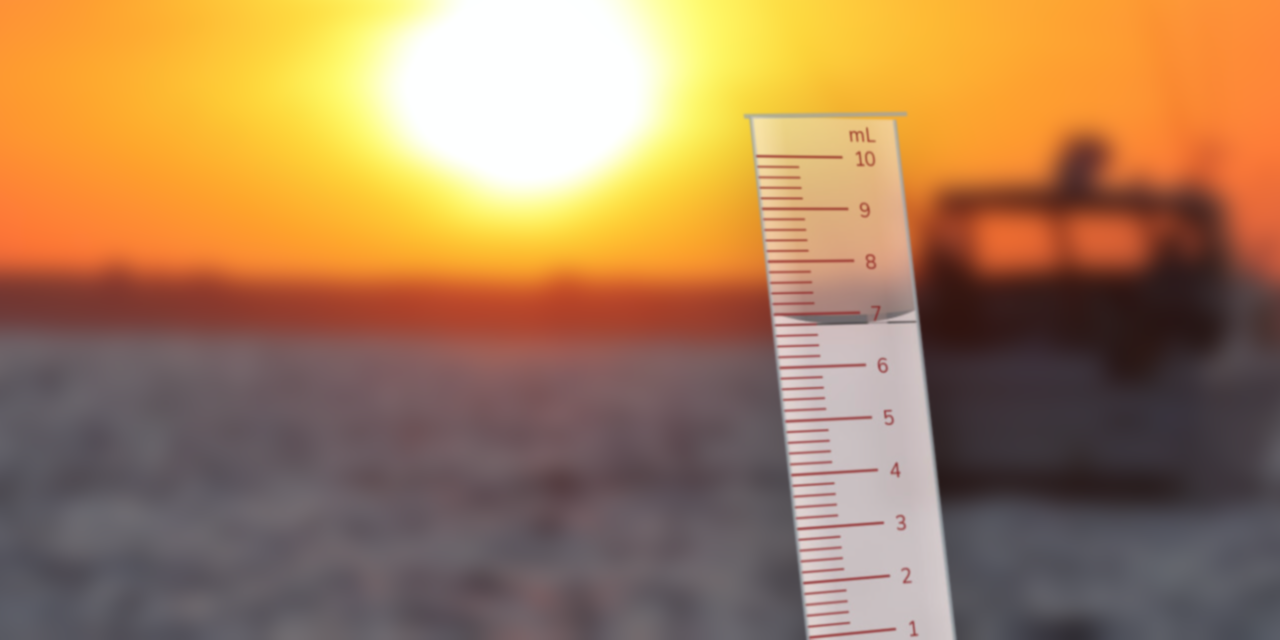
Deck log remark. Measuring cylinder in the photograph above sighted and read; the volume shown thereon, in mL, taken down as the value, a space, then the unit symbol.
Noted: 6.8 mL
